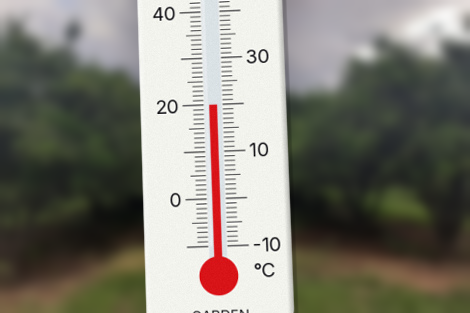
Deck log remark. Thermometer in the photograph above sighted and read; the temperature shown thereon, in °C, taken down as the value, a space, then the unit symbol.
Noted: 20 °C
